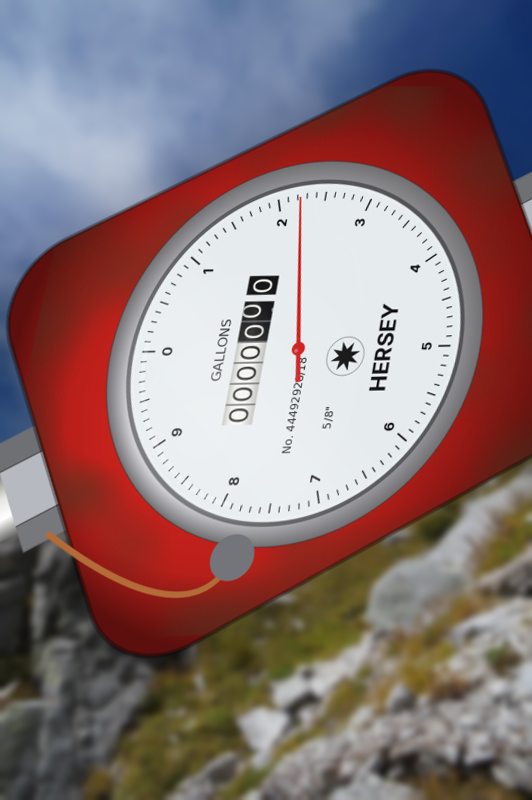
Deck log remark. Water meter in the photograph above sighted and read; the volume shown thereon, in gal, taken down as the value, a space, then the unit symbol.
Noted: 2.2 gal
